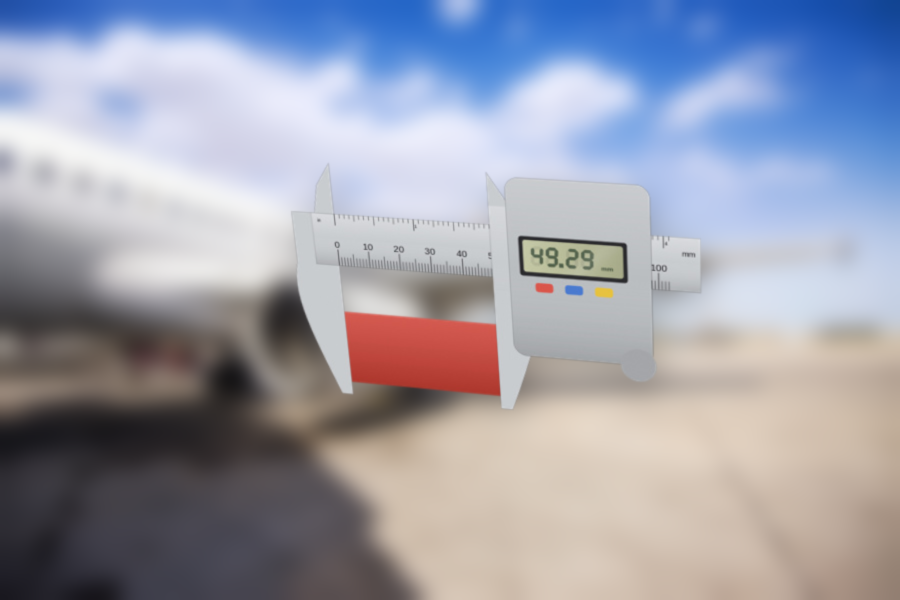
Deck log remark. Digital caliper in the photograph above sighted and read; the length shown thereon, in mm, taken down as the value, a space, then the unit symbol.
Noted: 49.29 mm
